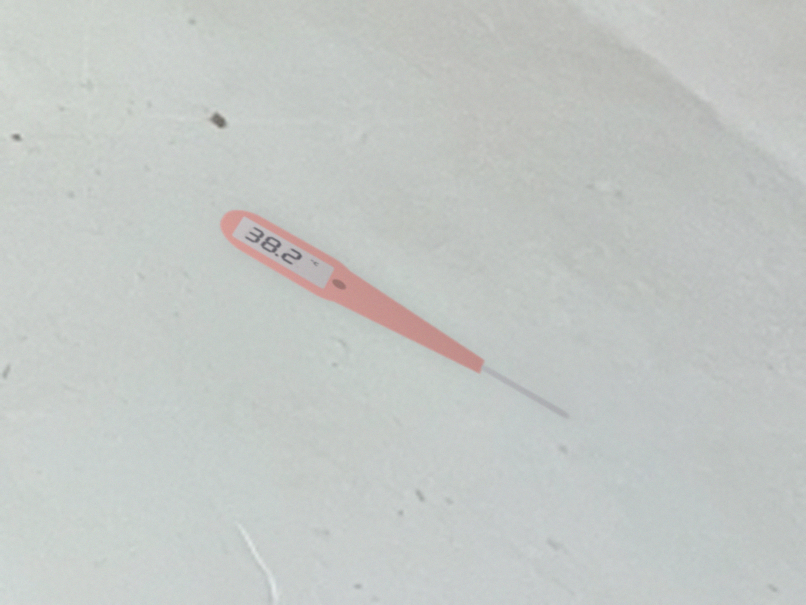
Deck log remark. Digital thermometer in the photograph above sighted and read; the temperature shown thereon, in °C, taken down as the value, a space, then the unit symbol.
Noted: 38.2 °C
